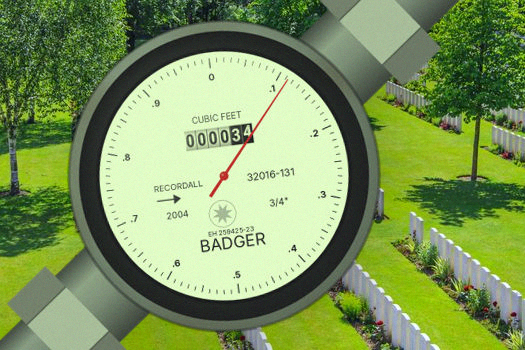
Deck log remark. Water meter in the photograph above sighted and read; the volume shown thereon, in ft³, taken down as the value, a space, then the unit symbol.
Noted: 34.11 ft³
